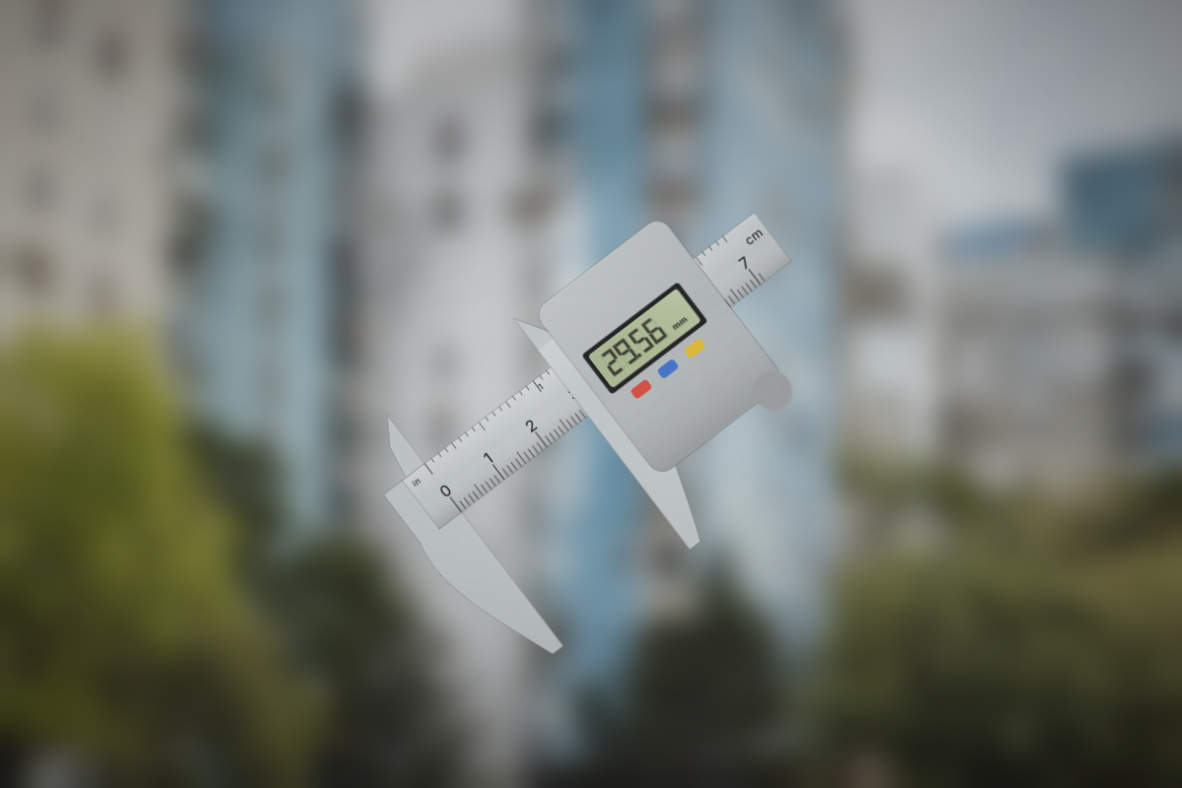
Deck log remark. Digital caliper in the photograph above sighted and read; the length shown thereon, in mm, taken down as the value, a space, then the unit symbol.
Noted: 29.56 mm
